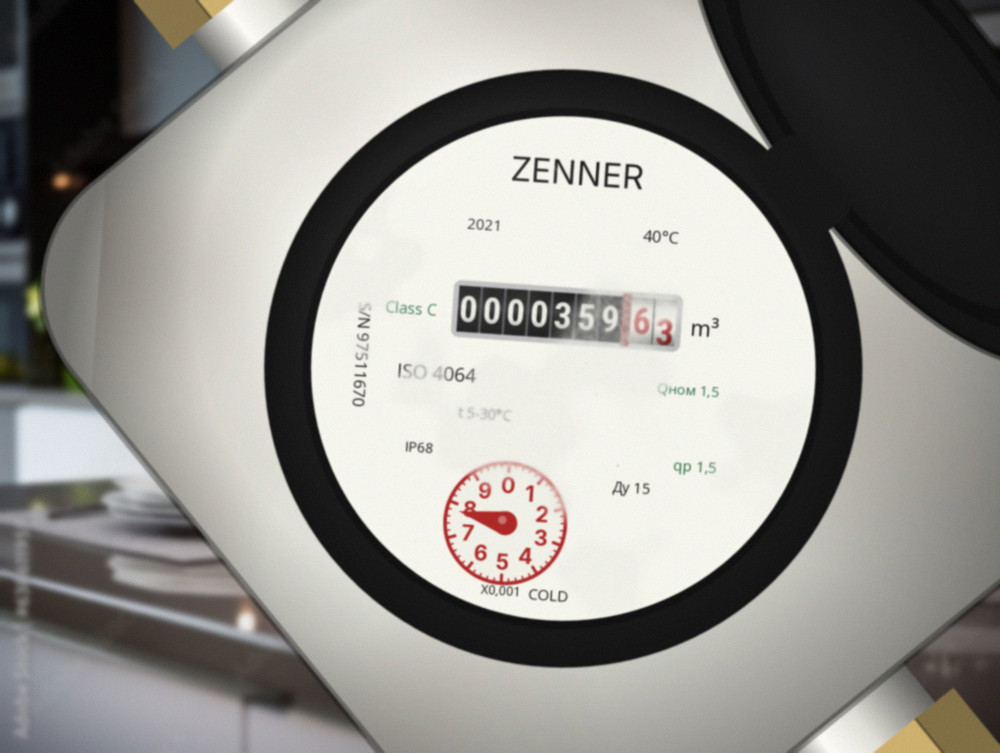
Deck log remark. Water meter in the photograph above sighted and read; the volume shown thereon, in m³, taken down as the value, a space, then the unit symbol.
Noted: 359.627 m³
